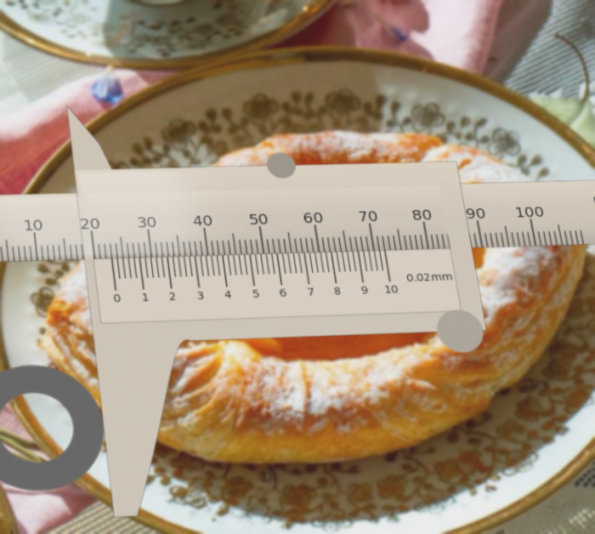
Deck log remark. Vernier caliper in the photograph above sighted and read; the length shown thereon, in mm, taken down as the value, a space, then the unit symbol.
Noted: 23.0 mm
